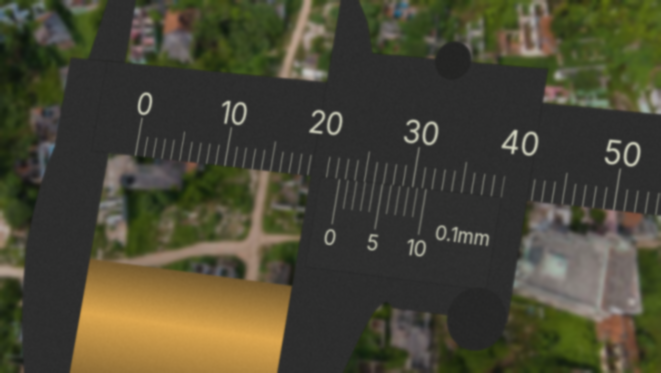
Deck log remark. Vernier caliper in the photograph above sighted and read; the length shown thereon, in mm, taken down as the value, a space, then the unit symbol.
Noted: 22.4 mm
